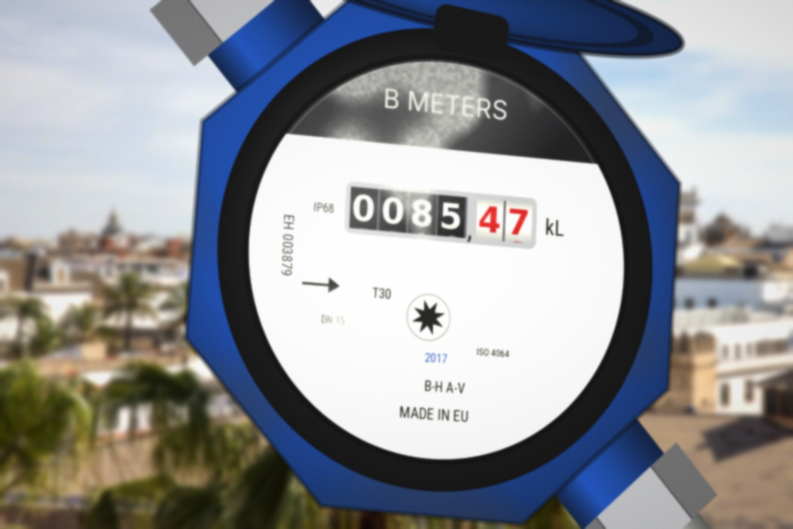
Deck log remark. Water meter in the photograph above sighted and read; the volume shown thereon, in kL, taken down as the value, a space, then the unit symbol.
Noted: 85.47 kL
